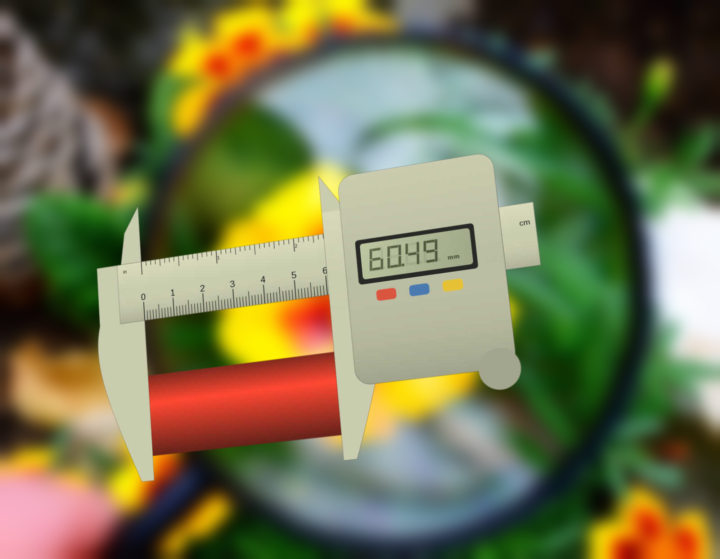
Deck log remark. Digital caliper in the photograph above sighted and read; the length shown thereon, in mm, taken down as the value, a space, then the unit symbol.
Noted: 60.49 mm
